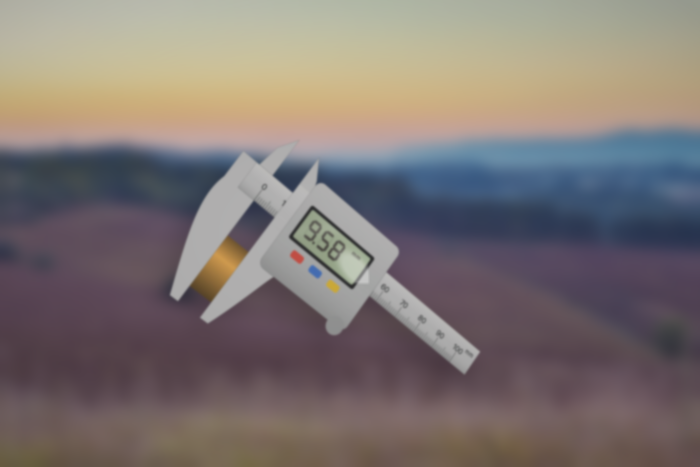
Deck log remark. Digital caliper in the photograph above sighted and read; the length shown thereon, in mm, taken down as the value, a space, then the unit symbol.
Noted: 9.58 mm
